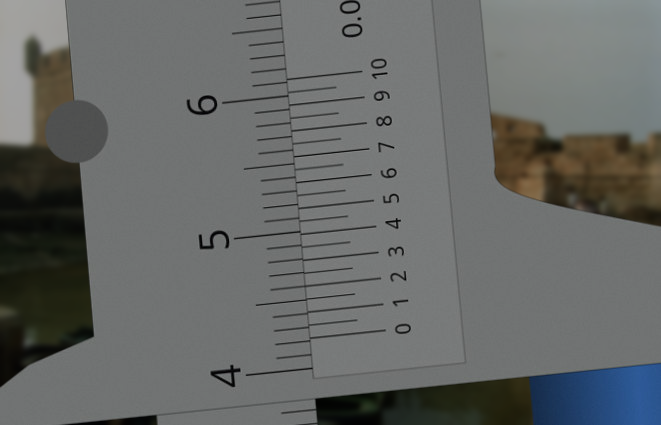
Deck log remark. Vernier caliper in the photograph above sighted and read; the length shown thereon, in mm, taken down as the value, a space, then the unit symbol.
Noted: 42.2 mm
